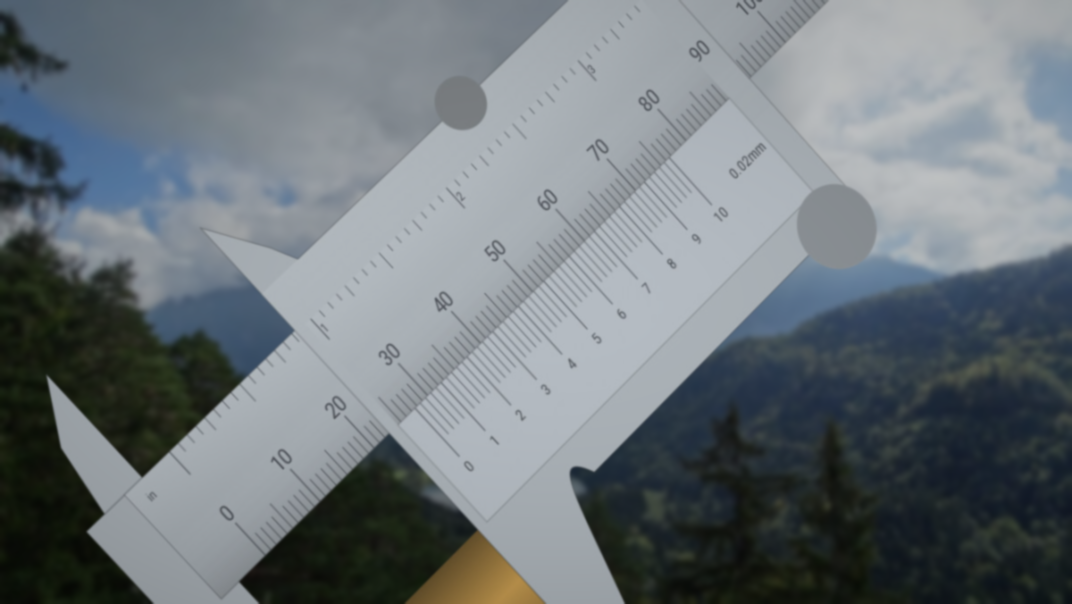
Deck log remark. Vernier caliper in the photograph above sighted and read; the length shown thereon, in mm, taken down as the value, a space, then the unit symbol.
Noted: 27.6 mm
